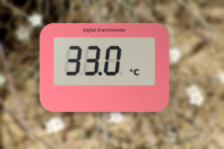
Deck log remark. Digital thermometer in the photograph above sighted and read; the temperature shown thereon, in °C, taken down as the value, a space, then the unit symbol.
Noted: 33.0 °C
